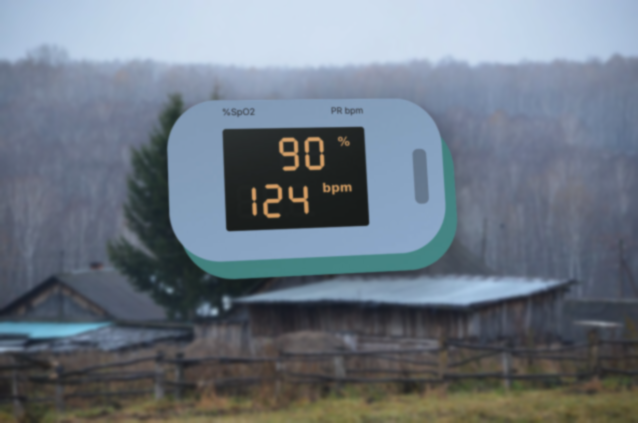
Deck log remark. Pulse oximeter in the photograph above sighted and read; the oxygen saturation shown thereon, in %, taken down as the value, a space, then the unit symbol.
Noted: 90 %
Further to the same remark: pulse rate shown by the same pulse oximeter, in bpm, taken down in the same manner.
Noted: 124 bpm
